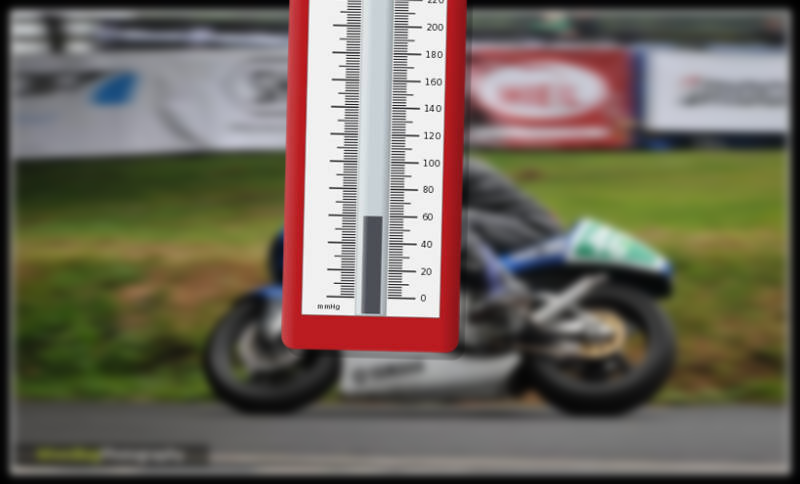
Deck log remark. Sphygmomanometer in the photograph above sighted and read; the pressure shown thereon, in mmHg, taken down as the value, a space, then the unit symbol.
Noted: 60 mmHg
